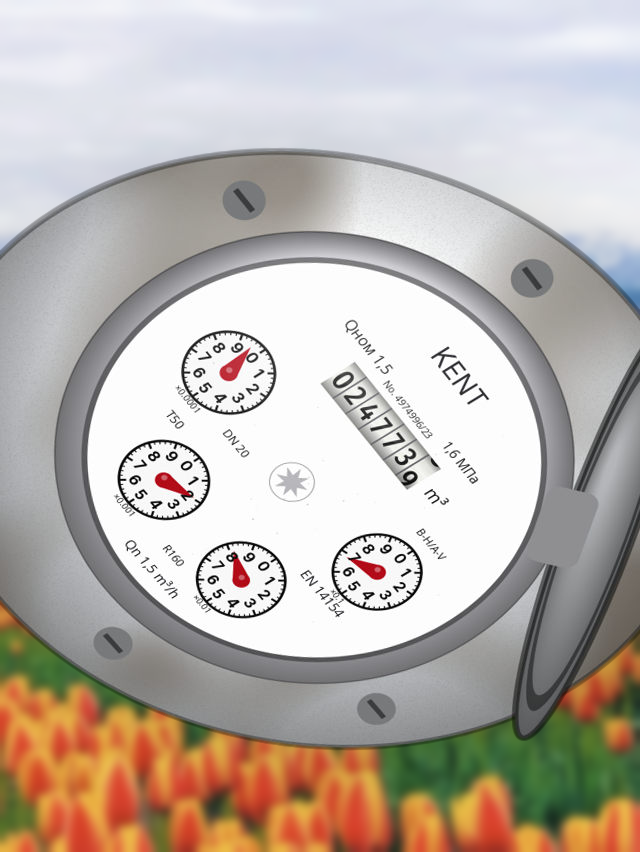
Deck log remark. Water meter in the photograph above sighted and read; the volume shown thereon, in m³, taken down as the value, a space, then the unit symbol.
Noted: 247738.6819 m³
